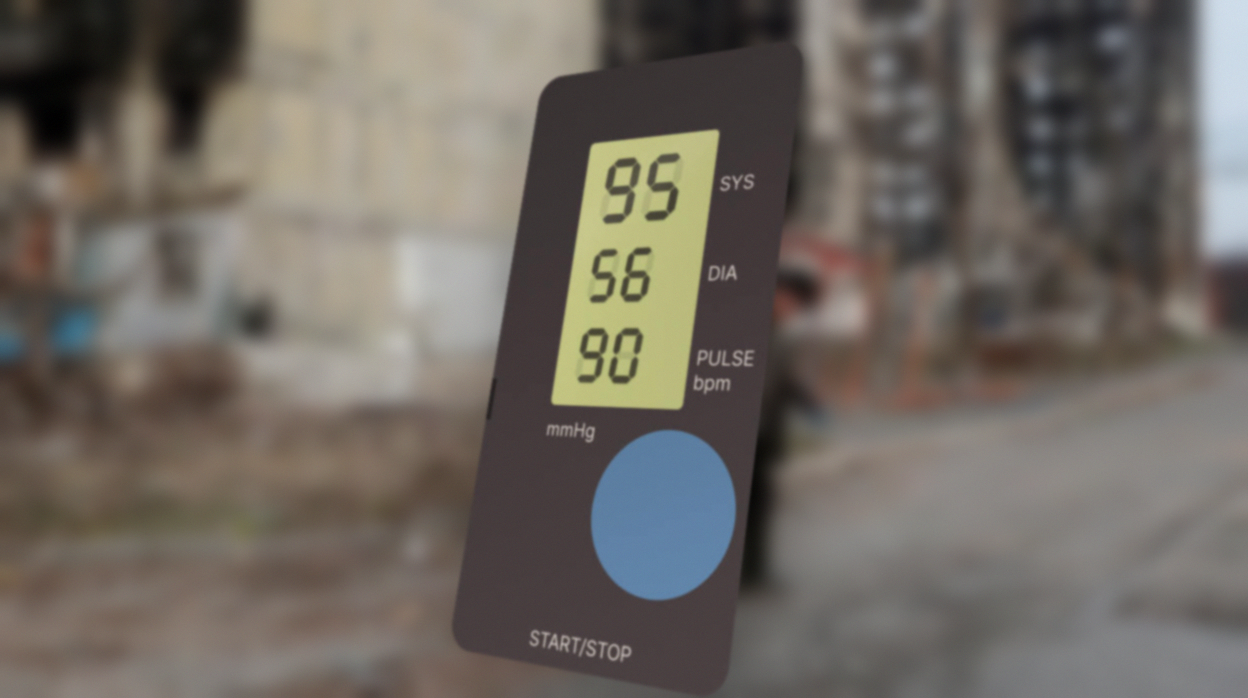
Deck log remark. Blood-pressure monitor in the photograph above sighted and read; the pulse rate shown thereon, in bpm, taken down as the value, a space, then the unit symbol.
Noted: 90 bpm
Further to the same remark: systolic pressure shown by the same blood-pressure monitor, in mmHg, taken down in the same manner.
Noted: 95 mmHg
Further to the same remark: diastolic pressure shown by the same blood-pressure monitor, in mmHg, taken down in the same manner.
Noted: 56 mmHg
